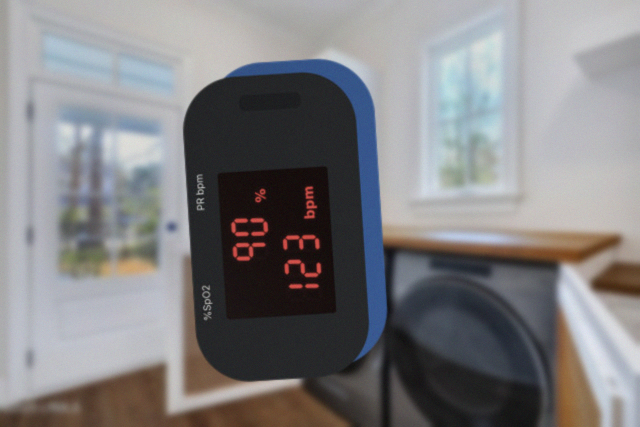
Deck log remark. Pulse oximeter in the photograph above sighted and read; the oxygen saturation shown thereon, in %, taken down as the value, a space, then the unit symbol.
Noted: 90 %
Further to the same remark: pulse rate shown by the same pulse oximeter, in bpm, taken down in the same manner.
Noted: 123 bpm
